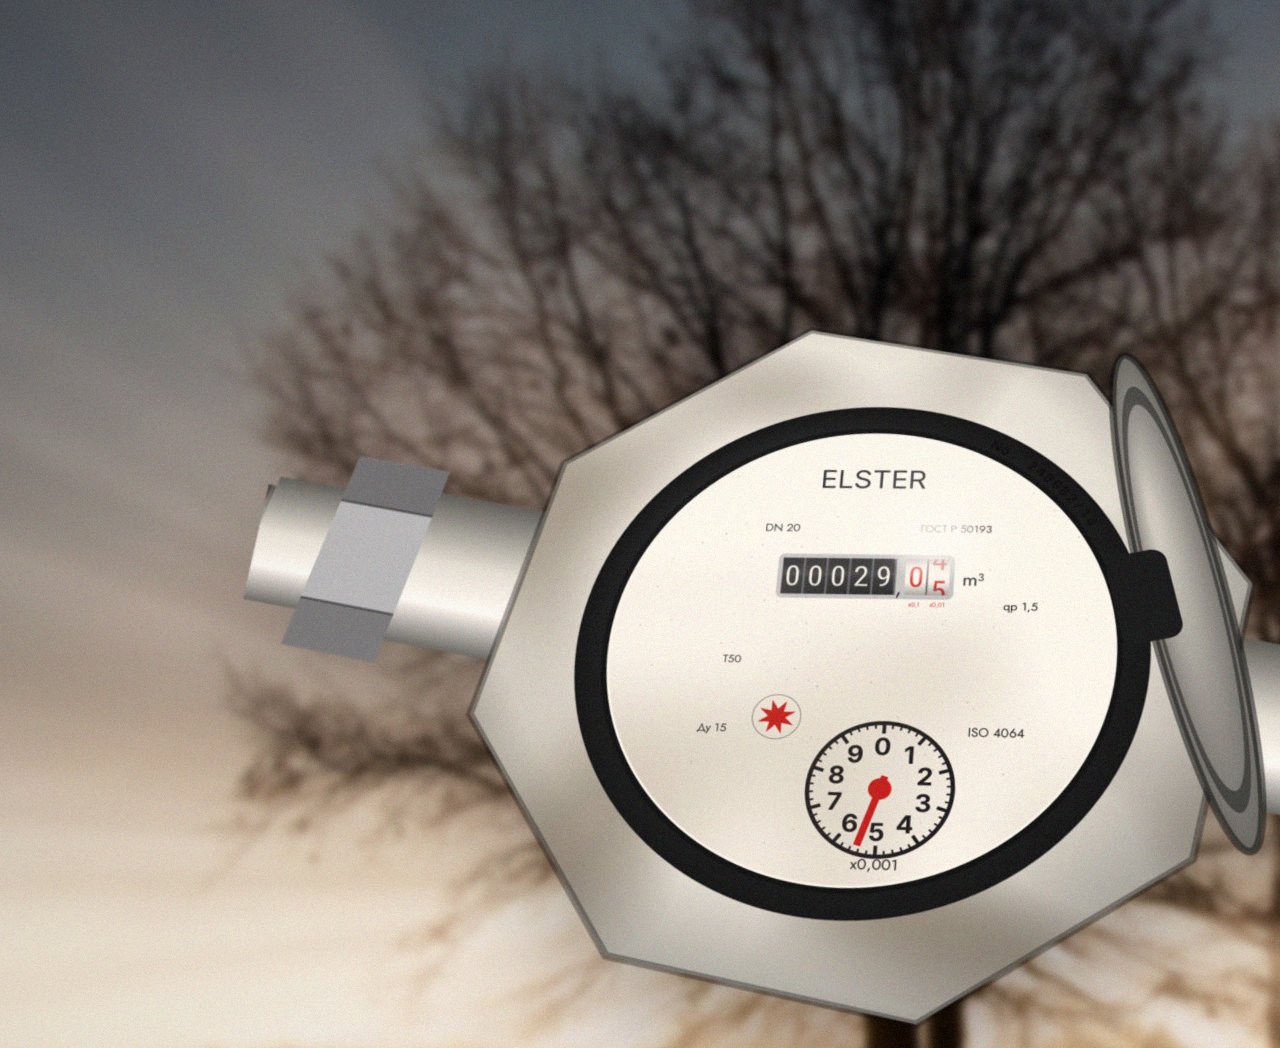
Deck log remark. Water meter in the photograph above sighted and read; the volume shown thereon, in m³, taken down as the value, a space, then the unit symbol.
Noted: 29.045 m³
